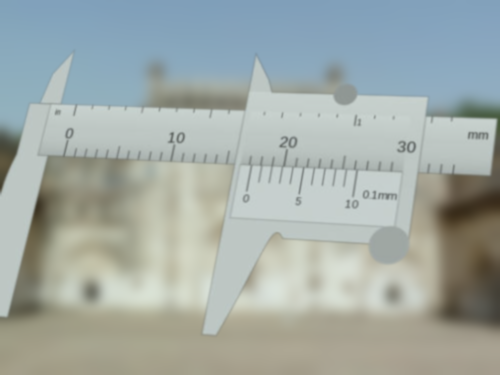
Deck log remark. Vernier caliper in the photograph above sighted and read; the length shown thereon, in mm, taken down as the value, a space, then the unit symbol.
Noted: 17.2 mm
